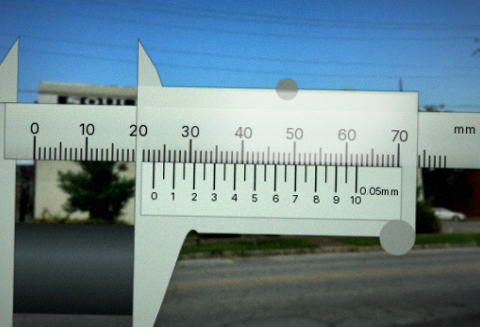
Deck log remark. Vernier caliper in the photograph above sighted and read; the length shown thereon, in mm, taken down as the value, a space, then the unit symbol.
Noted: 23.0 mm
